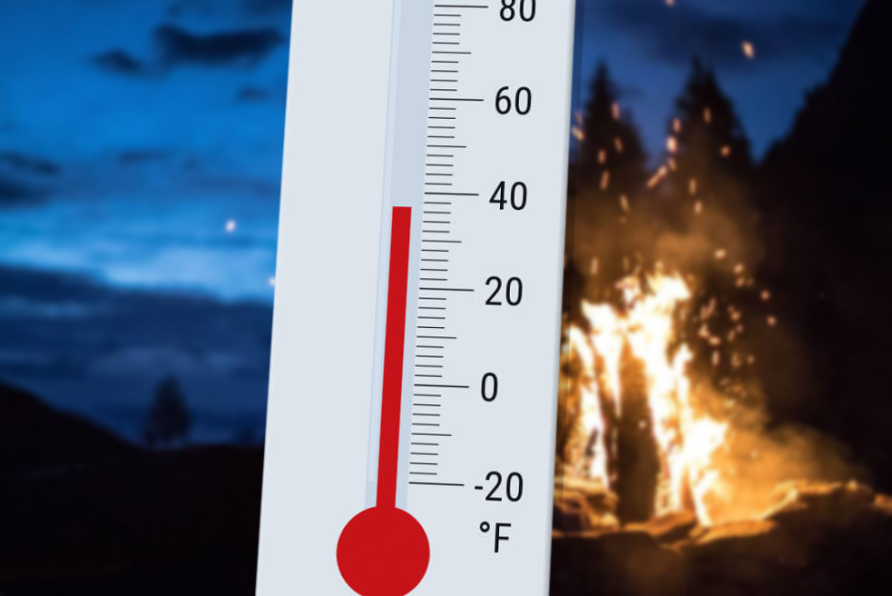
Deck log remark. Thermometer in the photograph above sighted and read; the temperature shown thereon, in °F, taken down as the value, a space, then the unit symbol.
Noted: 37 °F
